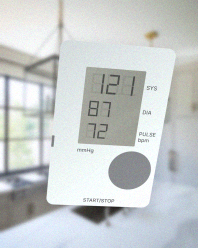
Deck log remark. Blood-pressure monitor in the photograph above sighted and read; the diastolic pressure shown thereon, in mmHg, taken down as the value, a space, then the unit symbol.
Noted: 87 mmHg
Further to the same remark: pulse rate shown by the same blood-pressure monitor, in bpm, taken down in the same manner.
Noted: 72 bpm
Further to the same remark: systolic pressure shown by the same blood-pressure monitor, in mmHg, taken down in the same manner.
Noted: 121 mmHg
